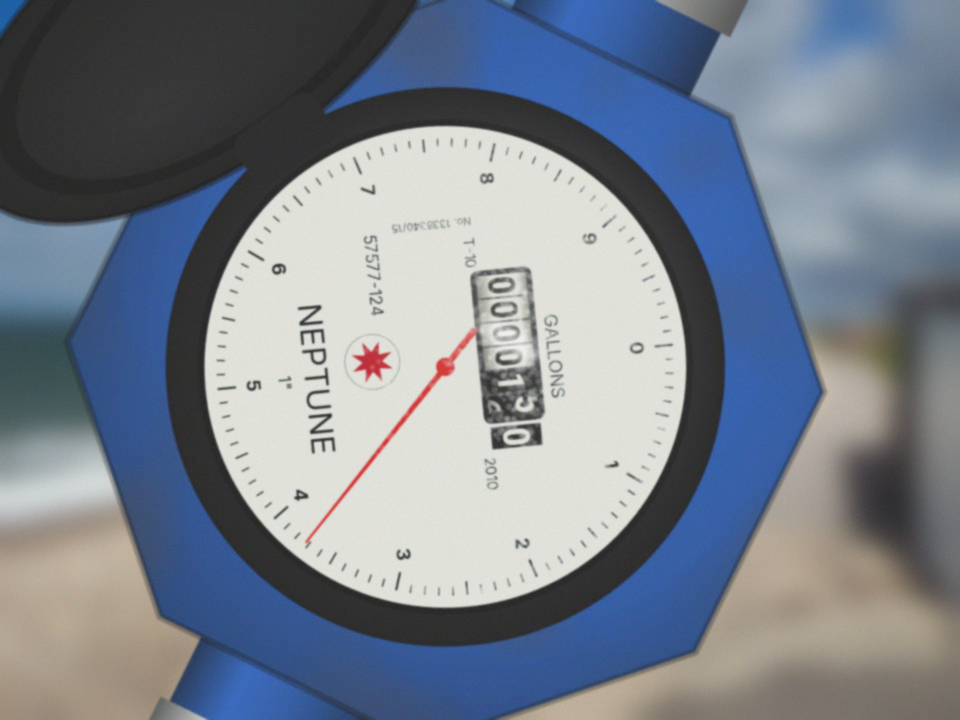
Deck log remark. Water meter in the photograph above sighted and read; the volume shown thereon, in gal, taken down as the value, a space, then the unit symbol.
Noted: 153.7 gal
